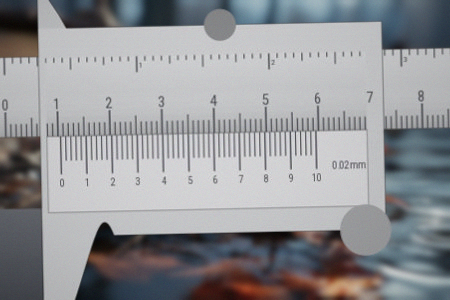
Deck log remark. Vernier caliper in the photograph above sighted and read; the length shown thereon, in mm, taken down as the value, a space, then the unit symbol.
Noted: 10.5 mm
